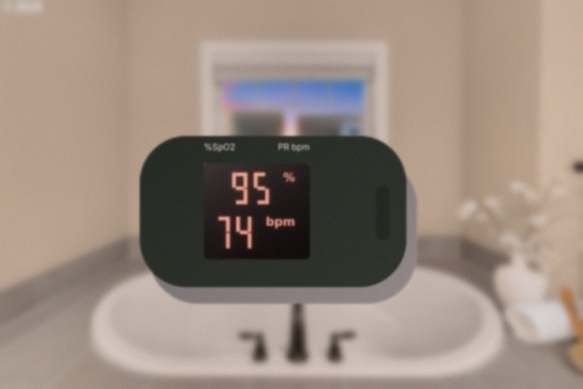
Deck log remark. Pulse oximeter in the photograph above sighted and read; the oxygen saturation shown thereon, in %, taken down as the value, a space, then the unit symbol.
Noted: 95 %
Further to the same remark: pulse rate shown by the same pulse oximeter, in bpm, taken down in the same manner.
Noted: 74 bpm
